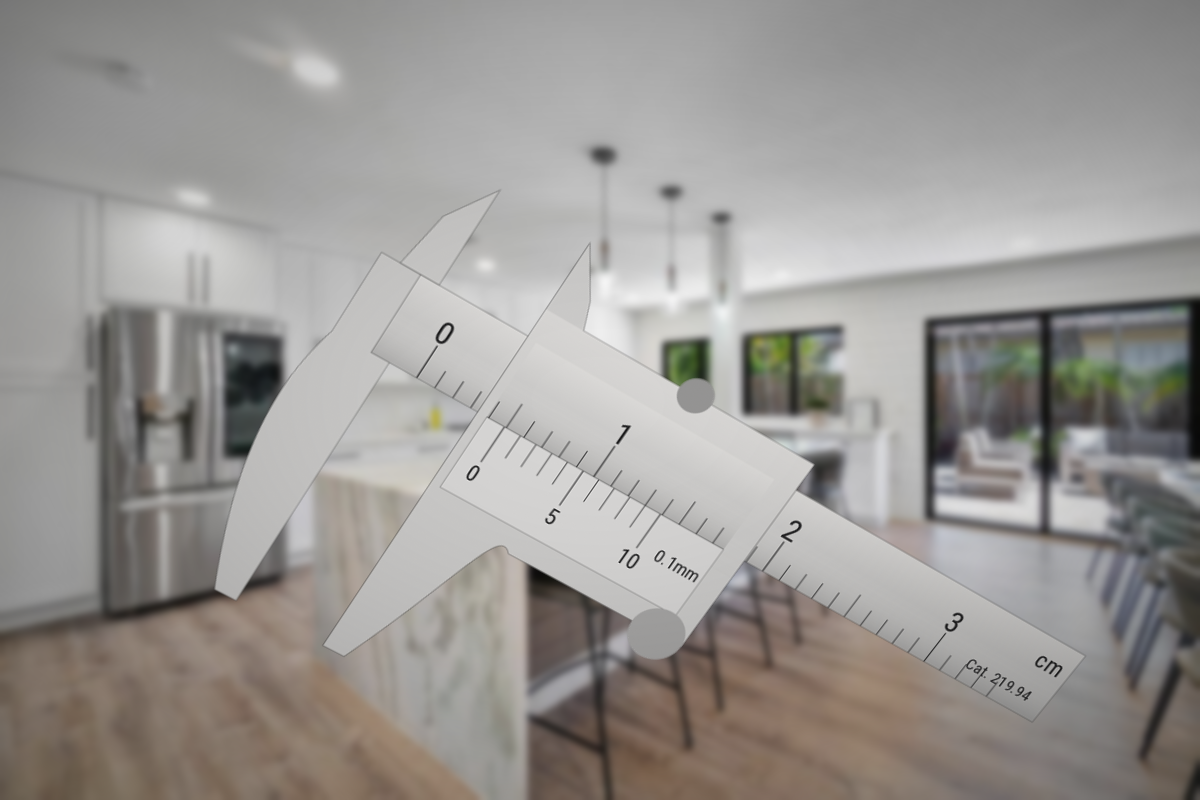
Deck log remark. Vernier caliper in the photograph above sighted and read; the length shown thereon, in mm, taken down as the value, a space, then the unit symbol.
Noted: 4.9 mm
